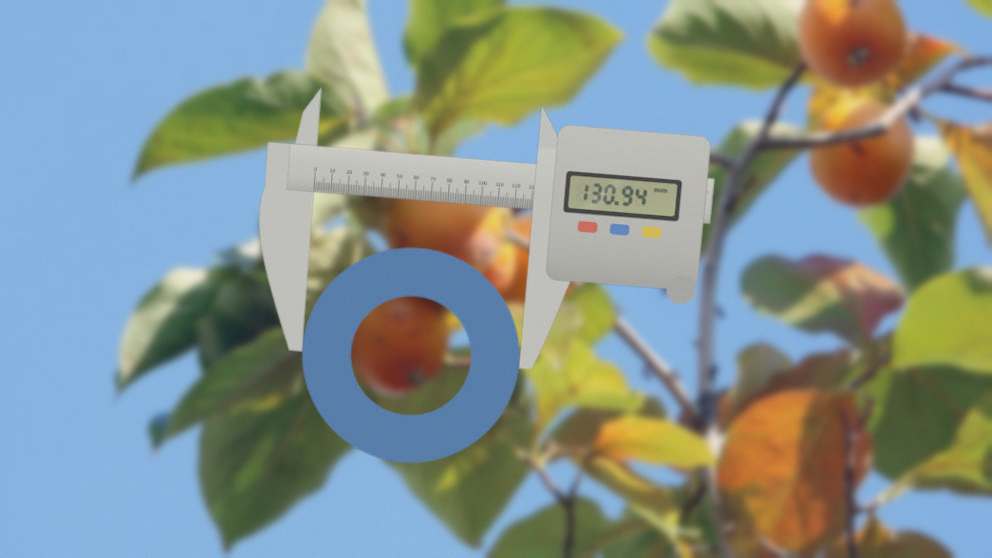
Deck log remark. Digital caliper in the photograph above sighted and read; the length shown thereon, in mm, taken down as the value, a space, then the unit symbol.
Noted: 130.94 mm
